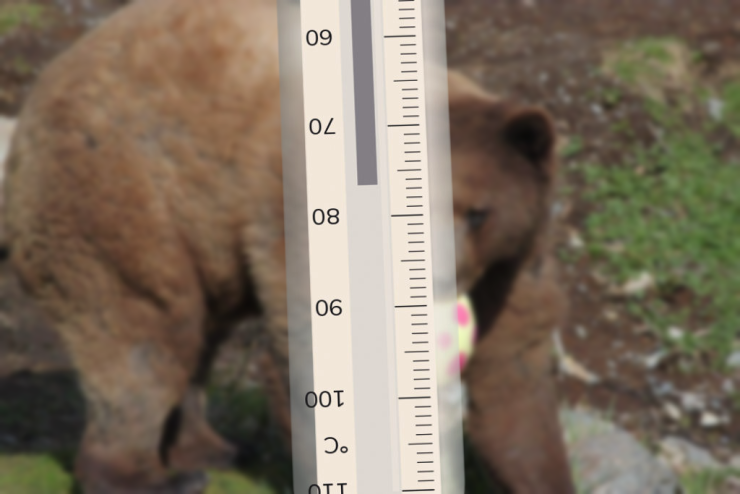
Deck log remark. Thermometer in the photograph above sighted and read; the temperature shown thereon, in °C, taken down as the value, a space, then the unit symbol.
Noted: 76.5 °C
